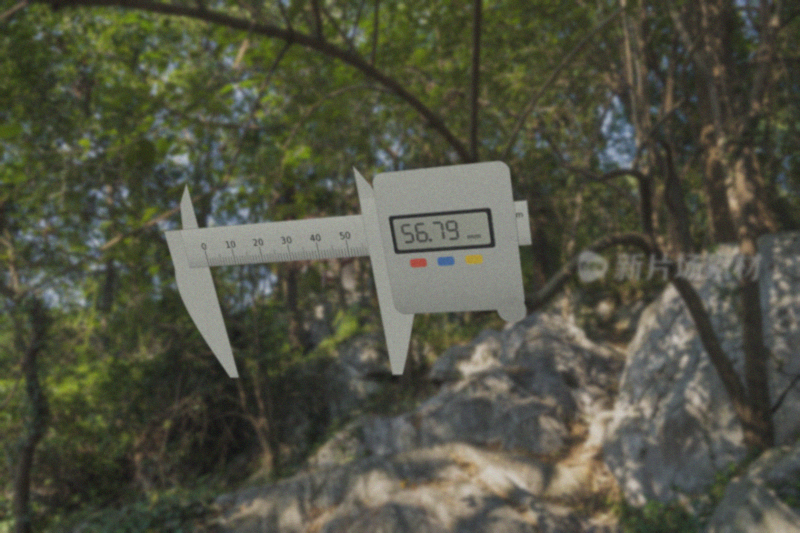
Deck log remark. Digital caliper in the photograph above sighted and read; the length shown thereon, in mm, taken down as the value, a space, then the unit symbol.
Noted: 56.79 mm
